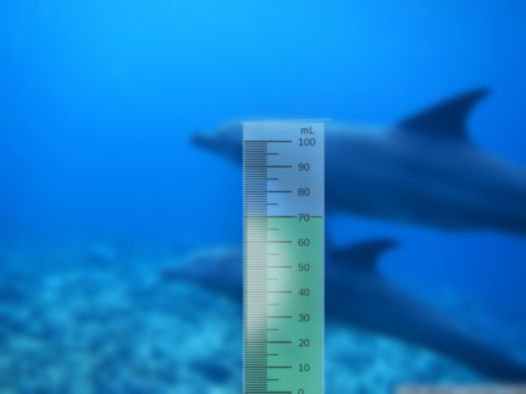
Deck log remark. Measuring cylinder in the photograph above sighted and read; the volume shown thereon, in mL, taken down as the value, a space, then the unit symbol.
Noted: 70 mL
